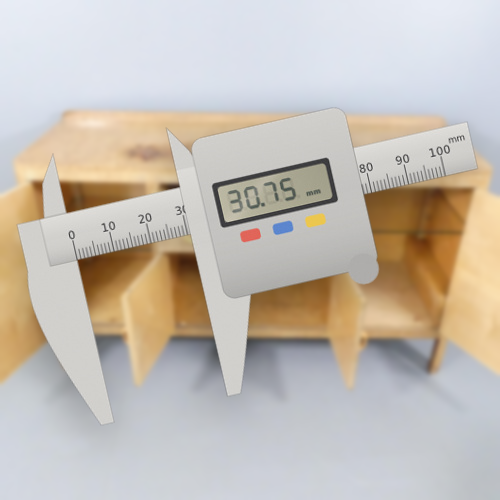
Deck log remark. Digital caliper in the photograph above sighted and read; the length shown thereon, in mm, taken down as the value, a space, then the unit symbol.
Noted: 30.75 mm
